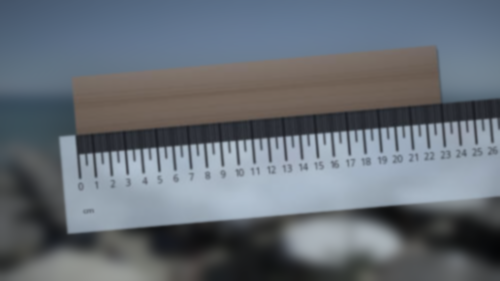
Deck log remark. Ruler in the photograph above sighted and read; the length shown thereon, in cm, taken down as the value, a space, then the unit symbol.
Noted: 23 cm
